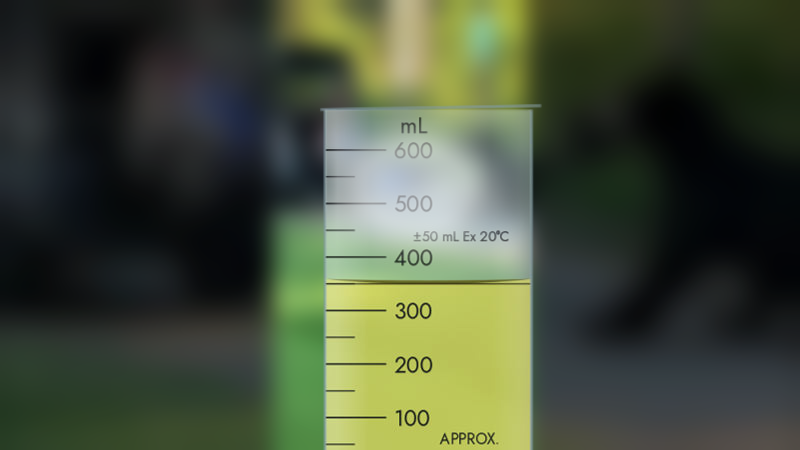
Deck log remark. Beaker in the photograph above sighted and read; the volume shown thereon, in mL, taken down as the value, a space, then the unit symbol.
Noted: 350 mL
